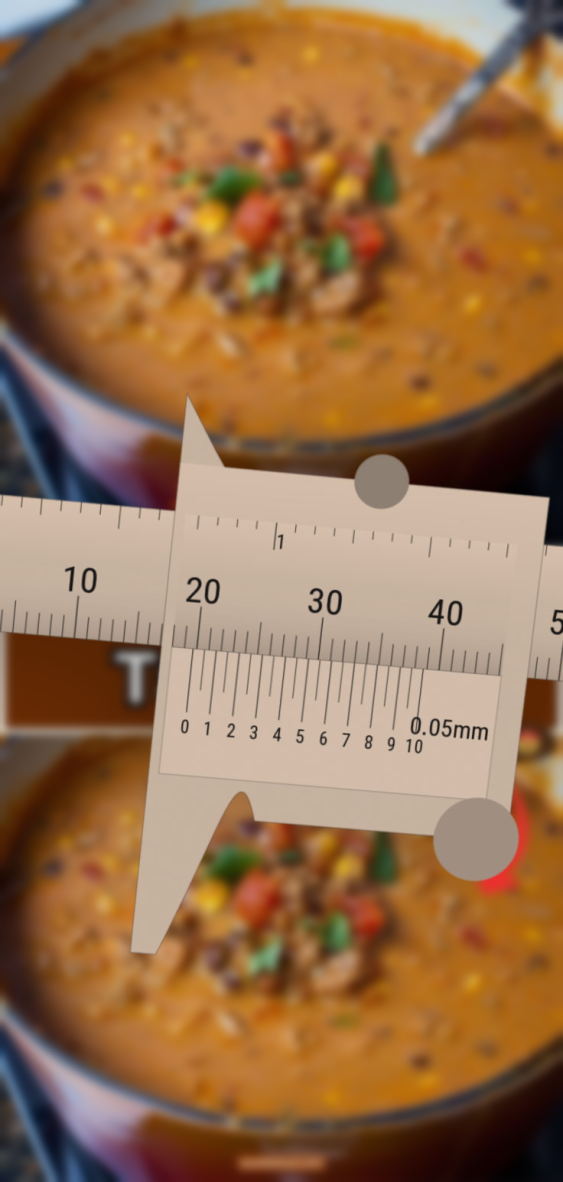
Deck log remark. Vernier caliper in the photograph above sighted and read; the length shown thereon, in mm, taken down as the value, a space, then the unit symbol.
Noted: 19.7 mm
